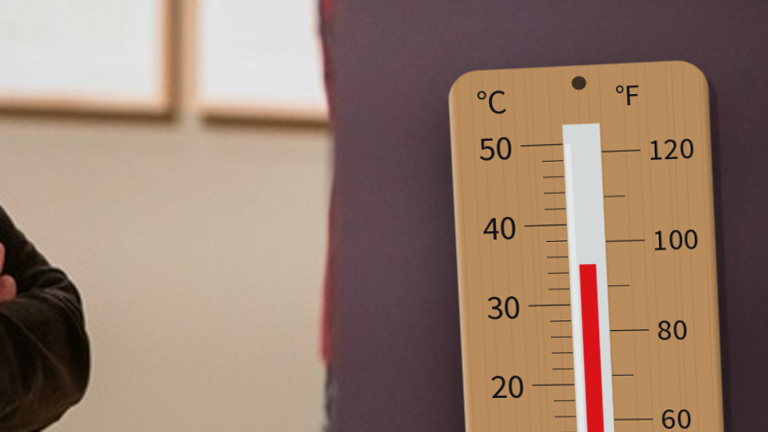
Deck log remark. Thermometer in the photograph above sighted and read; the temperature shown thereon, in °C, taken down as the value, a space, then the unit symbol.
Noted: 35 °C
